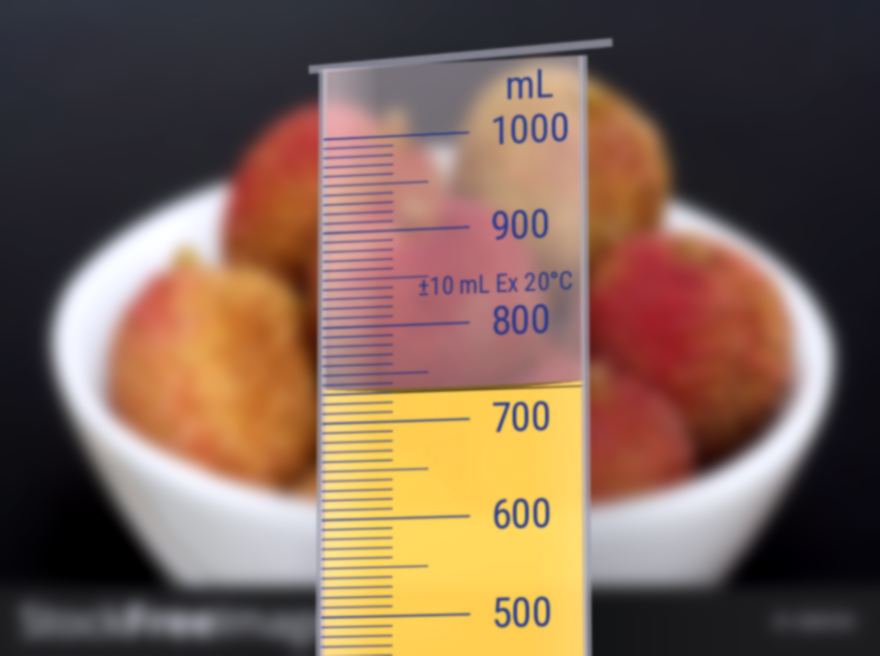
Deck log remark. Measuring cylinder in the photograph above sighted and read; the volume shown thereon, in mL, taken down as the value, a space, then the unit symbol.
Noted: 730 mL
